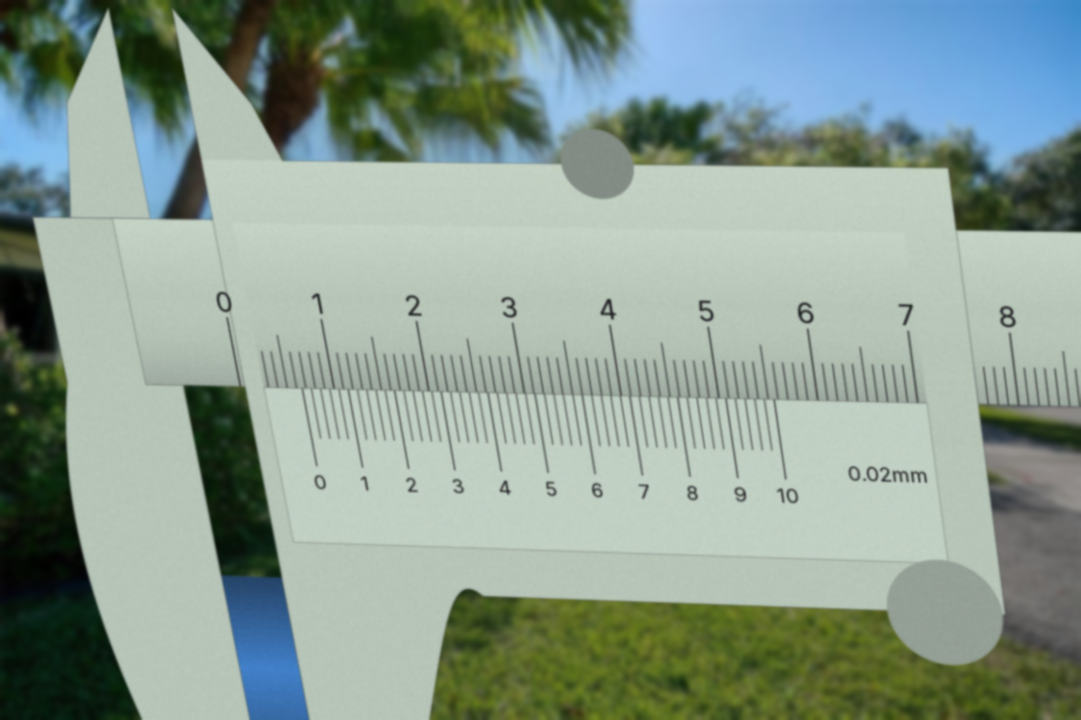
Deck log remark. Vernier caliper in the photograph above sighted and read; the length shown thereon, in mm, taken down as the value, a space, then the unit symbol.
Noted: 6.6 mm
